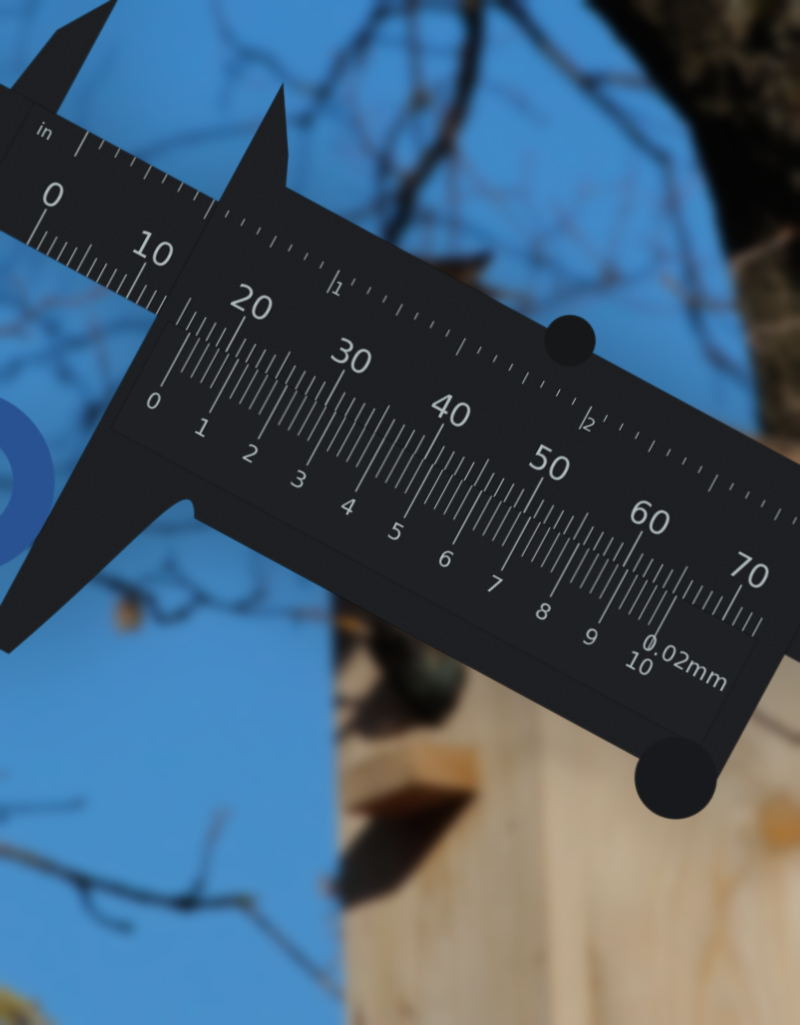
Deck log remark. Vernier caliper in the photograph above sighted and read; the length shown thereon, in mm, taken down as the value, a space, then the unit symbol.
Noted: 16.4 mm
